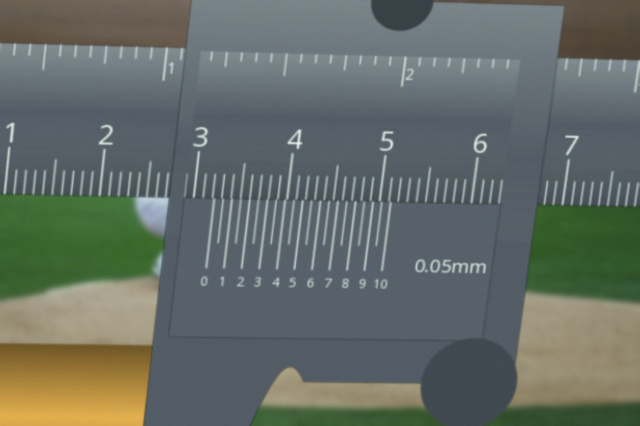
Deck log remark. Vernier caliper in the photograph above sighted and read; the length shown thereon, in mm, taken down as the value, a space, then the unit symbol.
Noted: 32.2 mm
